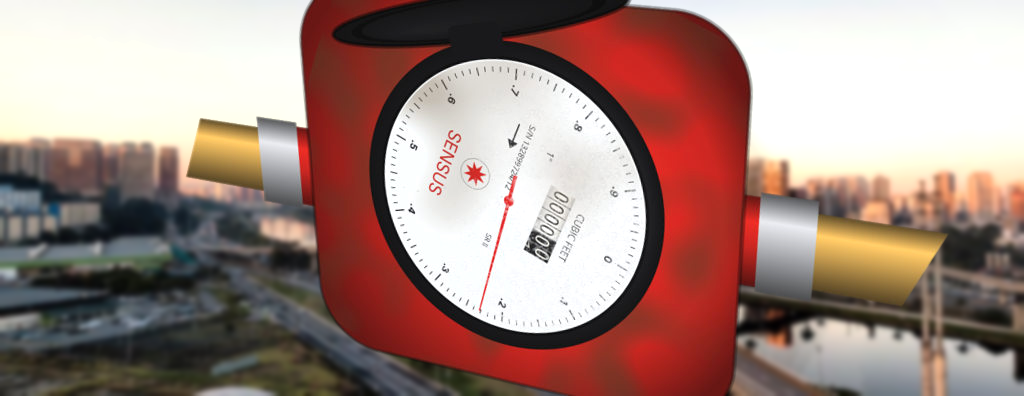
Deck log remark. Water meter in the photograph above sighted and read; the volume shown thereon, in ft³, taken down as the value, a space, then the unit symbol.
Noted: 0.23 ft³
